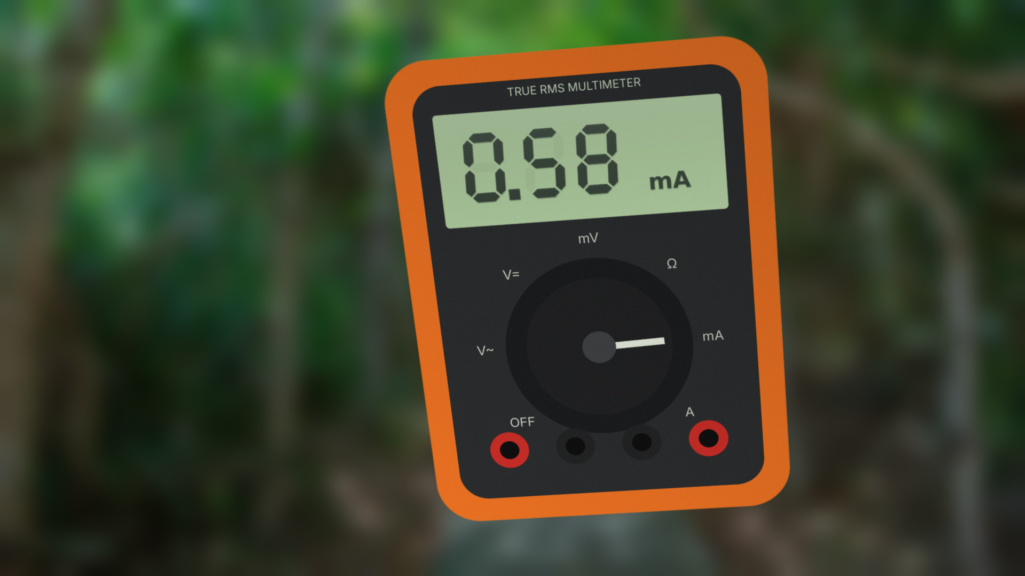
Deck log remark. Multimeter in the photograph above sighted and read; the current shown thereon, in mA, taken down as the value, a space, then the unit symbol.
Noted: 0.58 mA
